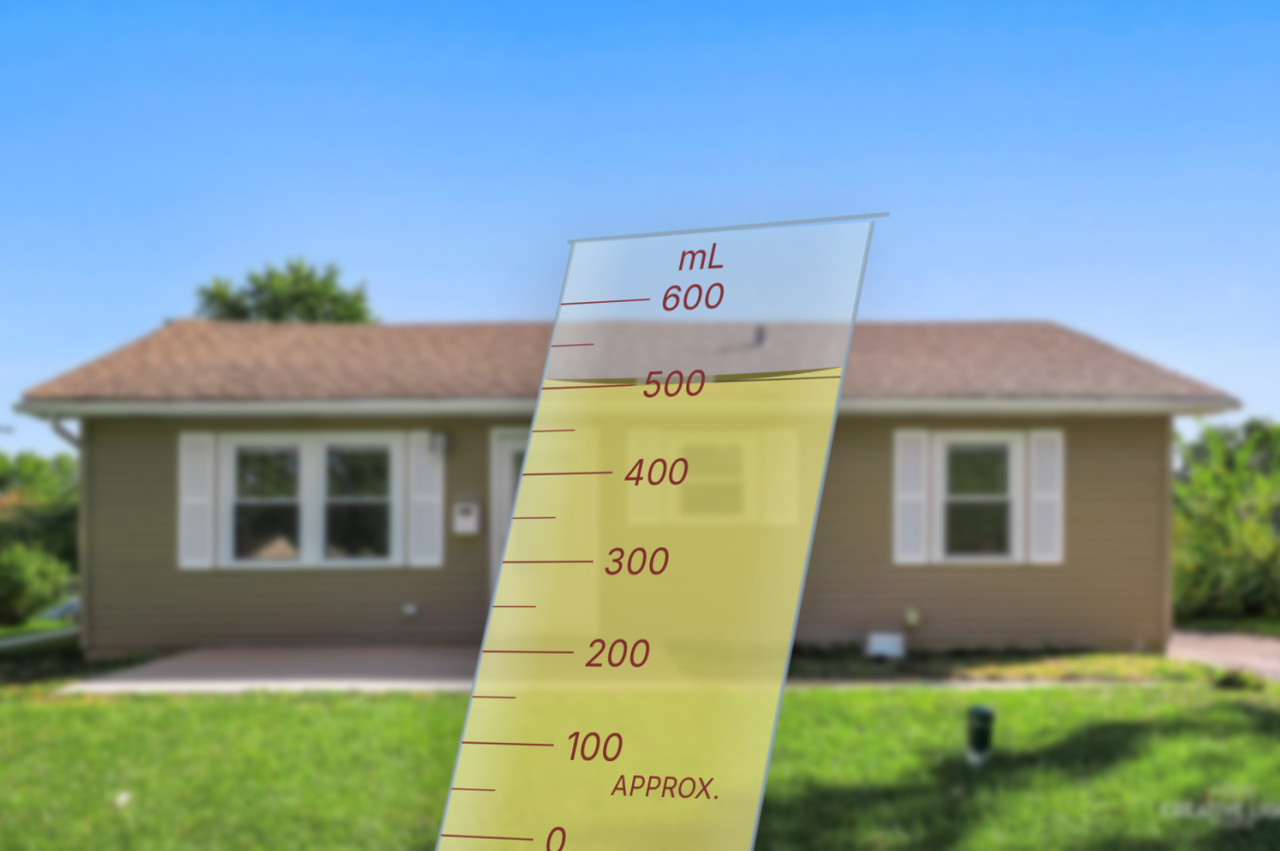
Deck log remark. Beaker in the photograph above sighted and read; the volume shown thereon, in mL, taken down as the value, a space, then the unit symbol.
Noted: 500 mL
